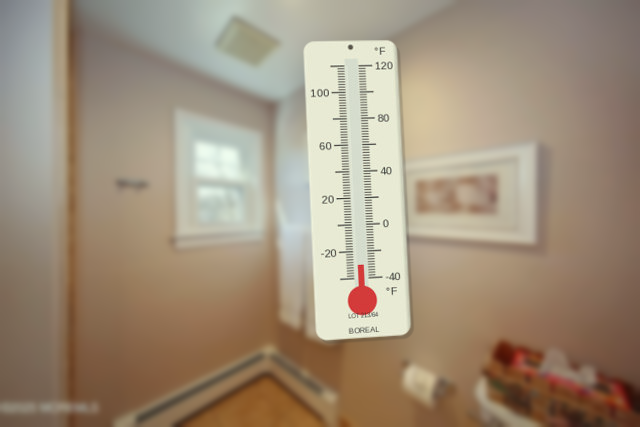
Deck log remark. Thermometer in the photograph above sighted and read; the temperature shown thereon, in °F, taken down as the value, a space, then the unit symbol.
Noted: -30 °F
